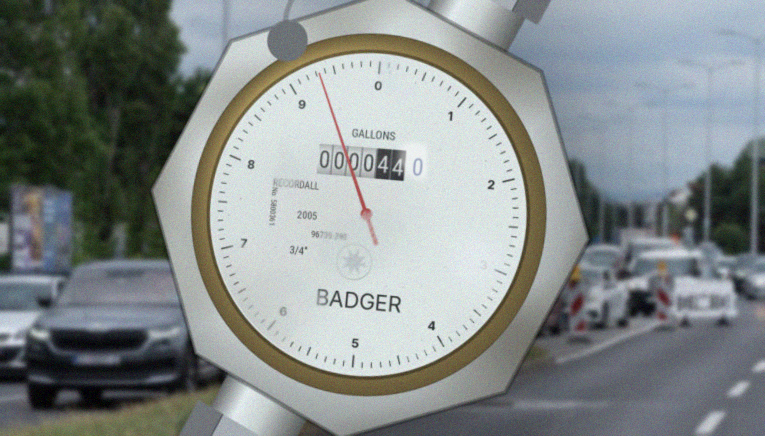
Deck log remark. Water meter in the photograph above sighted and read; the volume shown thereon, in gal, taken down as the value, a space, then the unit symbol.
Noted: 439.3 gal
